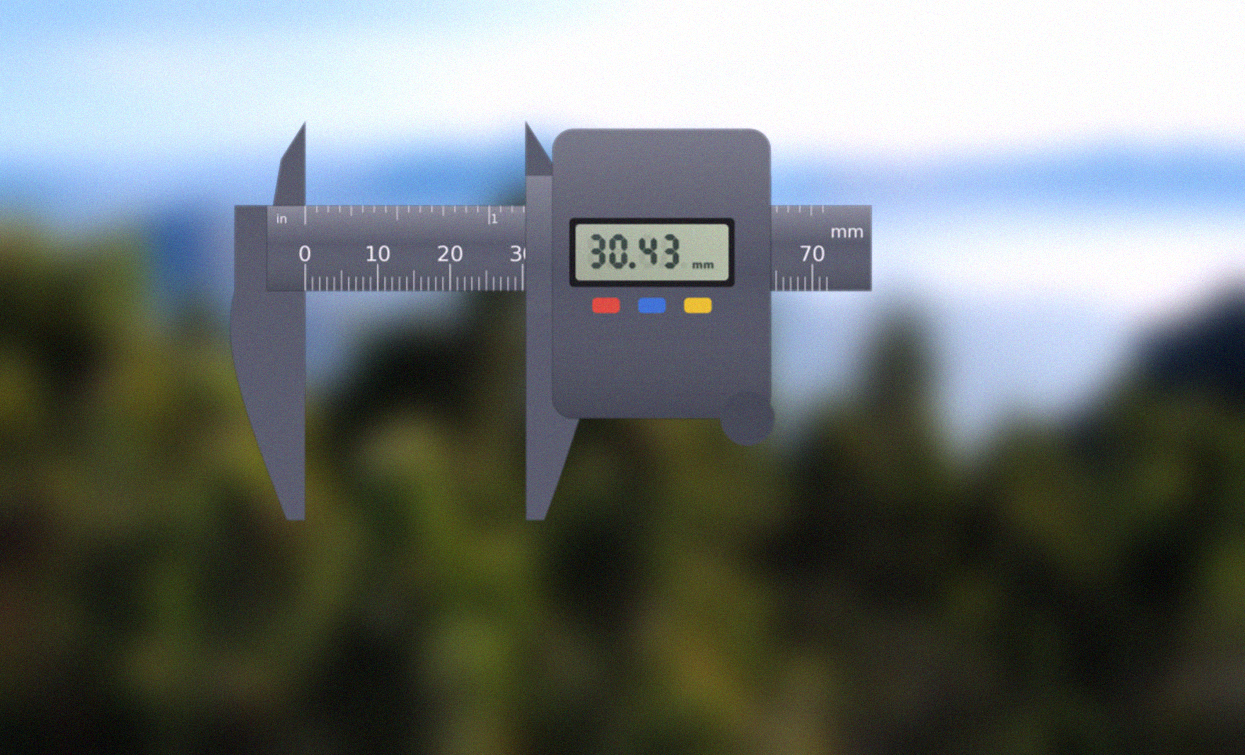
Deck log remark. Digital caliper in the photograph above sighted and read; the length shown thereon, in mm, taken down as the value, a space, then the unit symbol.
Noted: 30.43 mm
